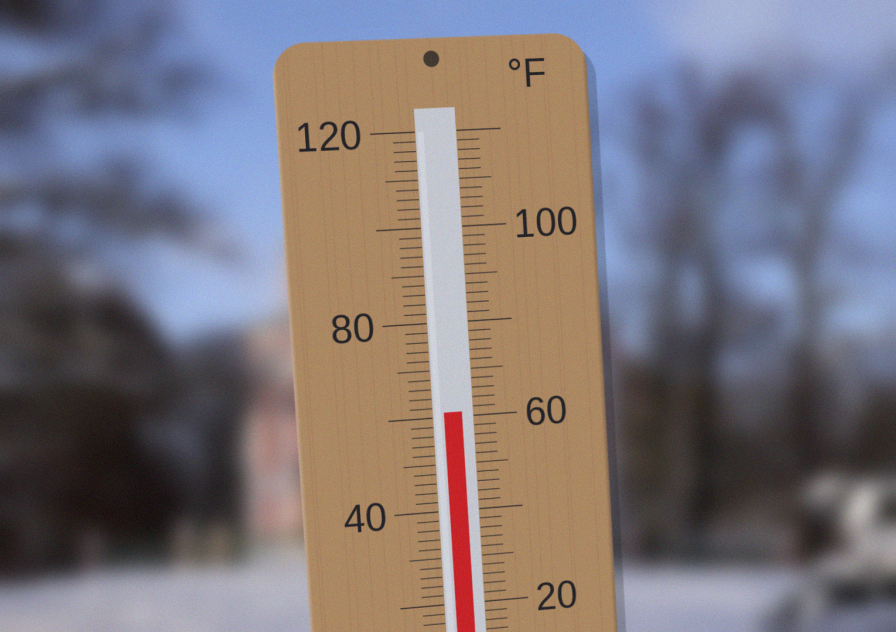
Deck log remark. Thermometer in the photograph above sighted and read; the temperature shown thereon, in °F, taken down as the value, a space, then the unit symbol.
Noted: 61 °F
